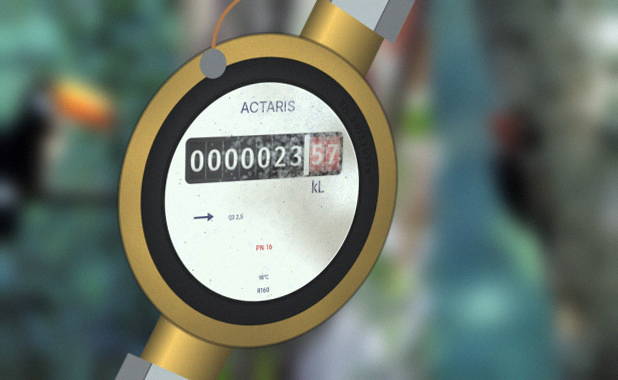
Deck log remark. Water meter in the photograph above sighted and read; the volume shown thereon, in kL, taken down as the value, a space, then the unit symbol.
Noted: 23.57 kL
